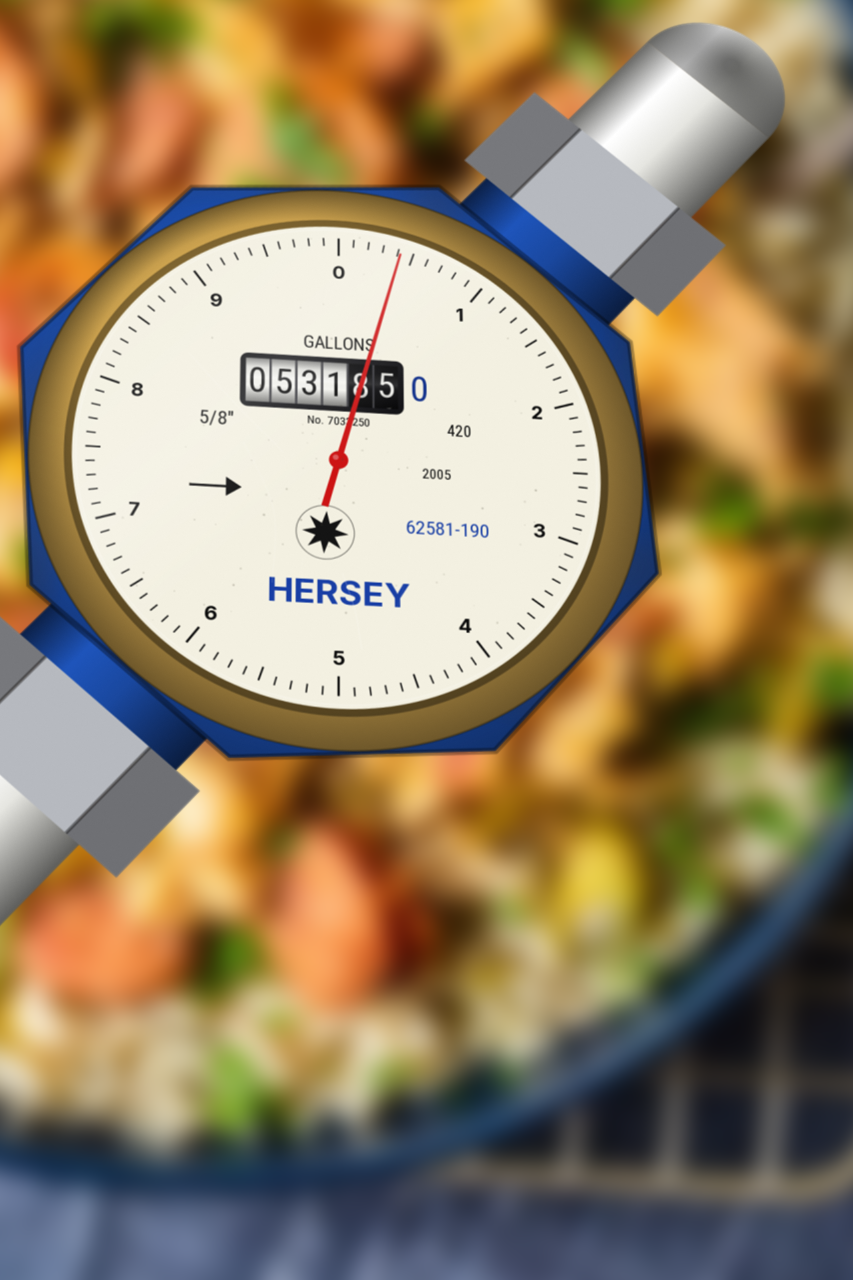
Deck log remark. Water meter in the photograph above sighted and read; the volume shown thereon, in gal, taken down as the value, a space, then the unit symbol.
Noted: 531850.4 gal
